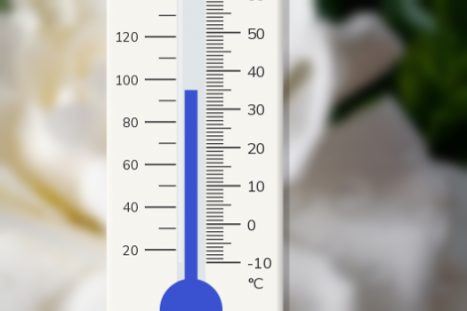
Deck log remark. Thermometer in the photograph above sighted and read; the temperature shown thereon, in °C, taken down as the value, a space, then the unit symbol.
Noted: 35 °C
